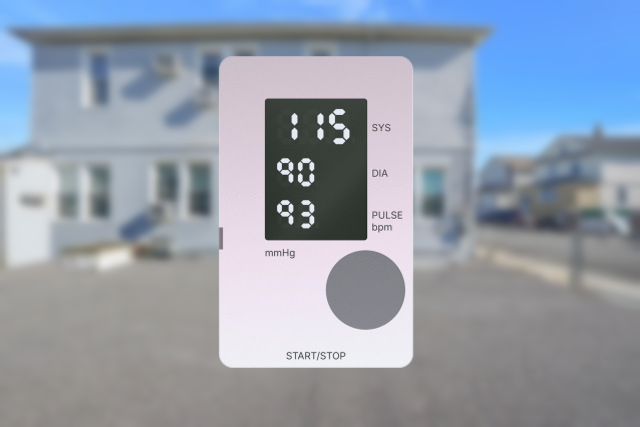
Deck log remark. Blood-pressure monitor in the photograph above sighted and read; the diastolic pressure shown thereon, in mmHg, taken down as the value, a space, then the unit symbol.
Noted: 90 mmHg
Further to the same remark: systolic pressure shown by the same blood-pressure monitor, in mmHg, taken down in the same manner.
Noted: 115 mmHg
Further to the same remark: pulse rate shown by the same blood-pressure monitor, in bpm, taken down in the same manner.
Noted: 93 bpm
